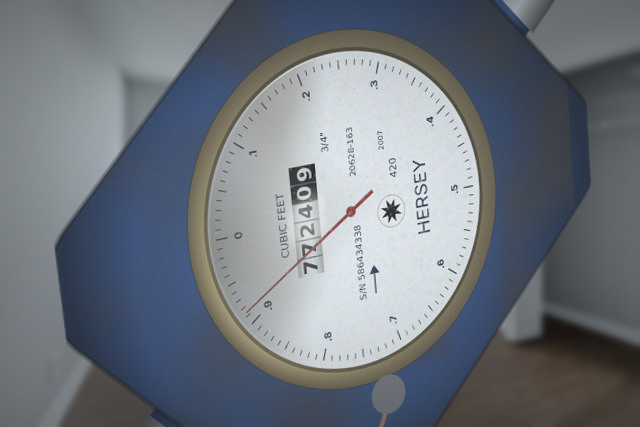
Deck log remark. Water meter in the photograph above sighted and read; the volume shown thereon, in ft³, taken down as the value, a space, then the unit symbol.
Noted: 772408.91 ft³
